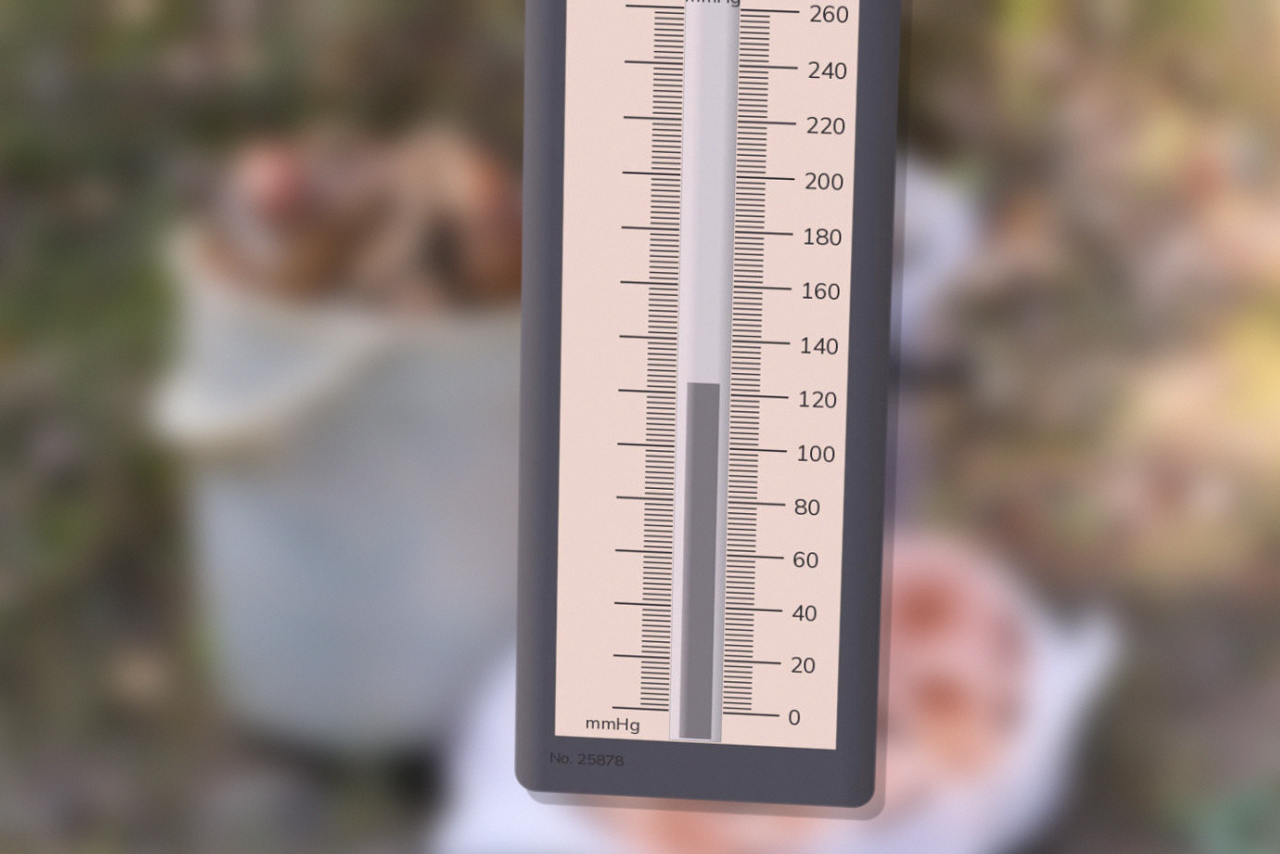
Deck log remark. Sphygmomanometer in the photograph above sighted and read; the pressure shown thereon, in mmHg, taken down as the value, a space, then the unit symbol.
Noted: 124 mmHg
